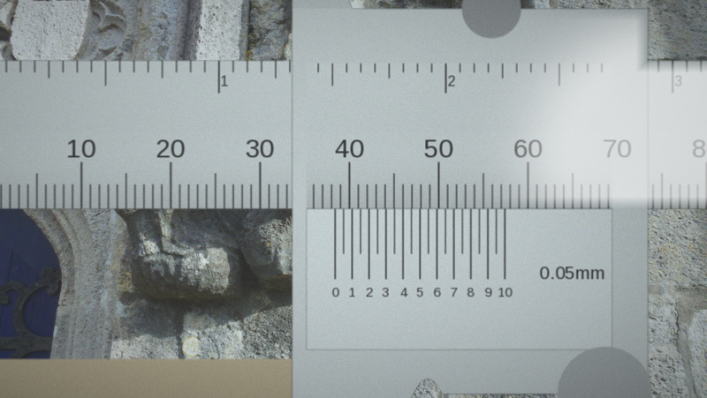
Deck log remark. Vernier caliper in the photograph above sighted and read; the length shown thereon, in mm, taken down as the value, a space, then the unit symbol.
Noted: 38.4 mm
